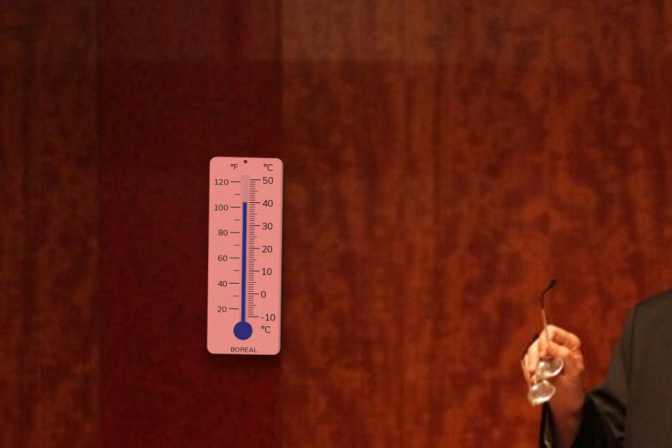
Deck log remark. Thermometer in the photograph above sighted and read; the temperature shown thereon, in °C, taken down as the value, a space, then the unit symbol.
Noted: 40 °C
